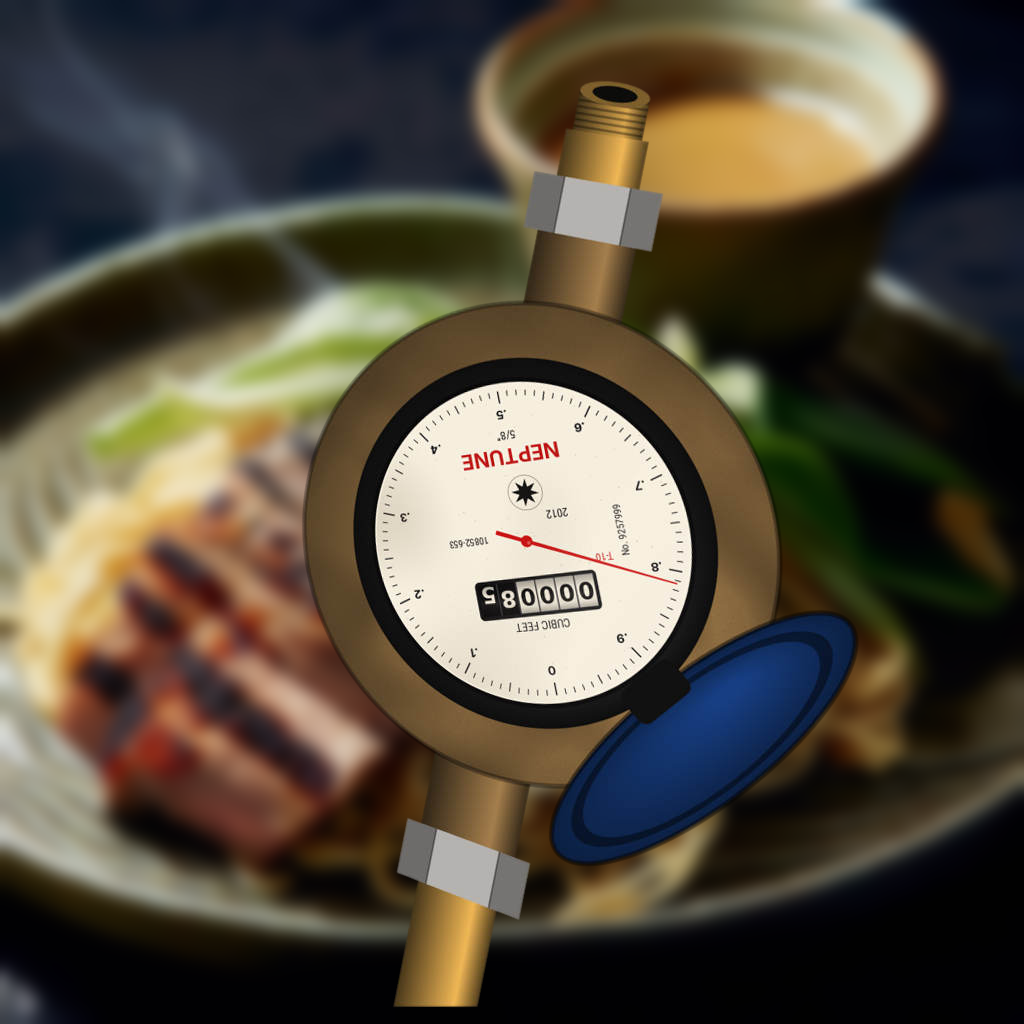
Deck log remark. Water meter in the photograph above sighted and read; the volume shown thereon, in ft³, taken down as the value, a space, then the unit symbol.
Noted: 84.81 ft³
